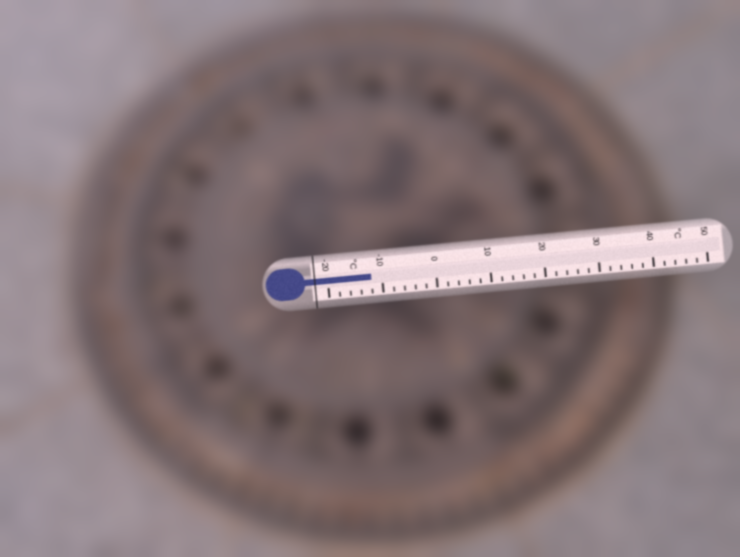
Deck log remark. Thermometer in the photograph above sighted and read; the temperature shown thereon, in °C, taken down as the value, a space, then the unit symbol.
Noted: -12 °C
